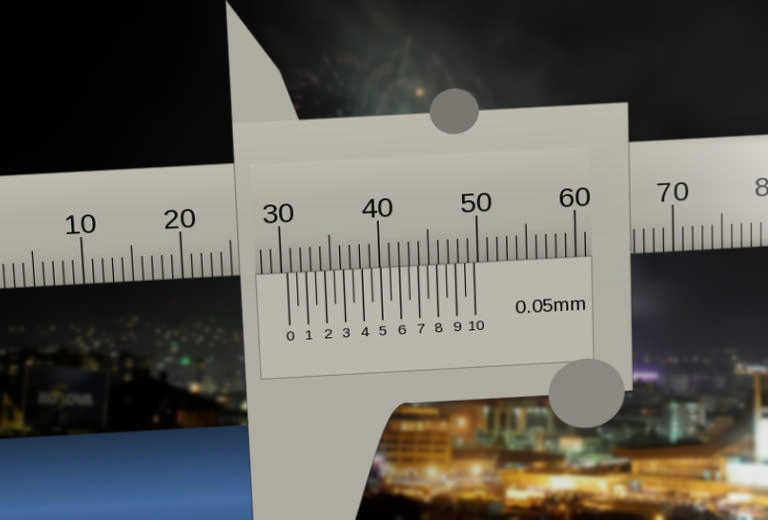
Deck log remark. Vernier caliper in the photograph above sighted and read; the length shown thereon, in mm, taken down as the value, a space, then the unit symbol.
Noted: 30.6 mm
